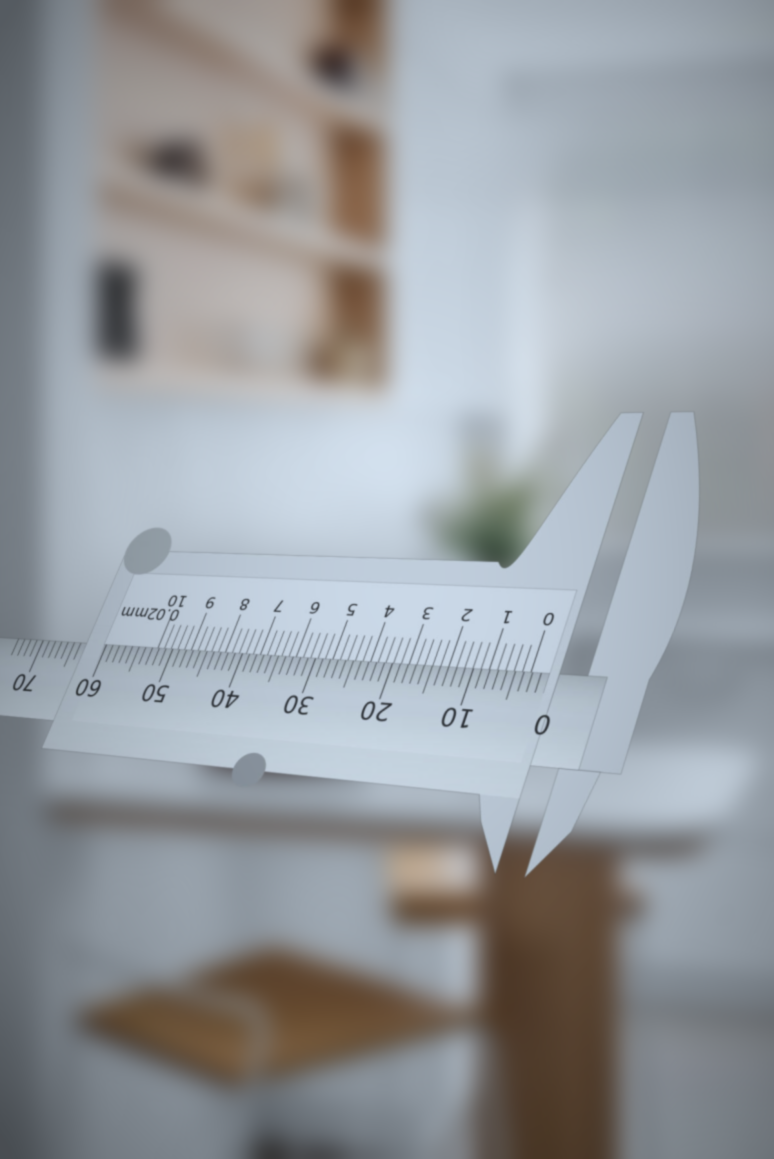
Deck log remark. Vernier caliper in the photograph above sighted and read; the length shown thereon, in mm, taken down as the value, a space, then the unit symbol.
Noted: 3.2 mm
